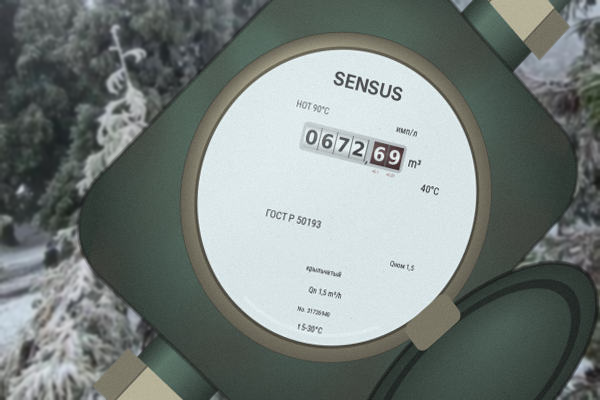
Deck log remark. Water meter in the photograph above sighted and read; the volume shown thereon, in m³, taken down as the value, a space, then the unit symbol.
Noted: 672.69 m³
